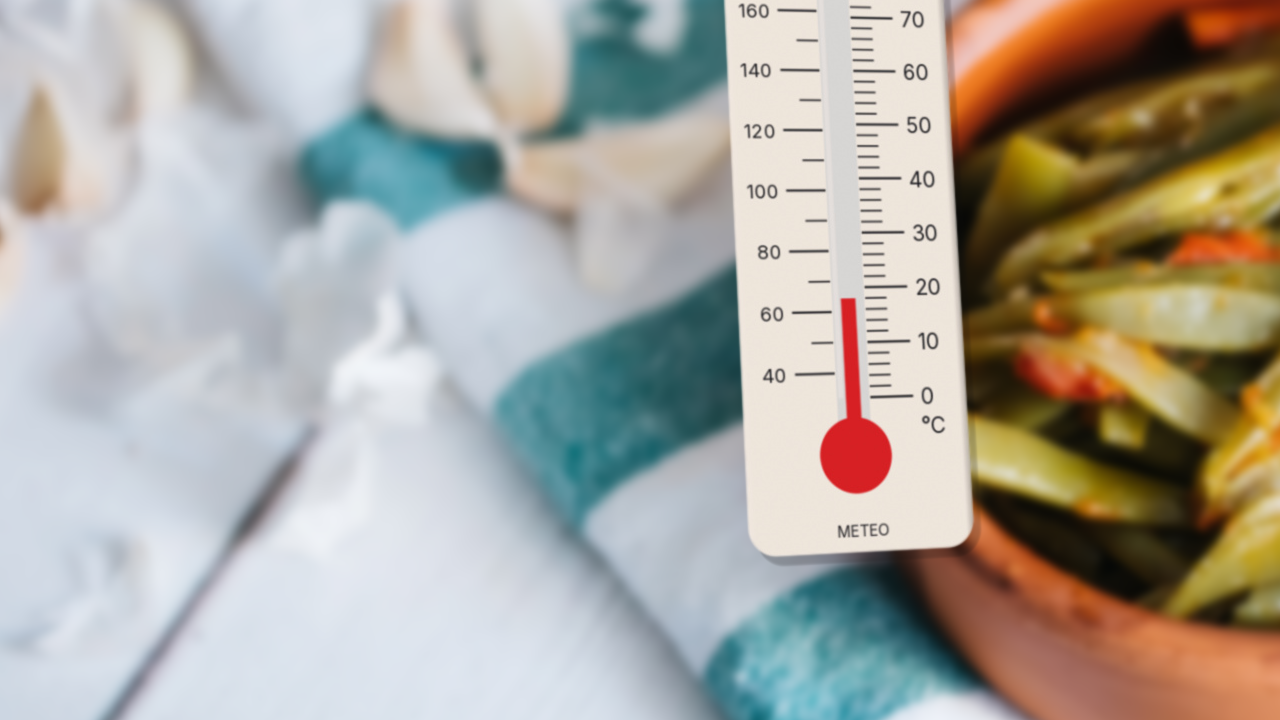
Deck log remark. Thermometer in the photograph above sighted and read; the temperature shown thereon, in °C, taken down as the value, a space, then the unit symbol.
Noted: 18 °C
